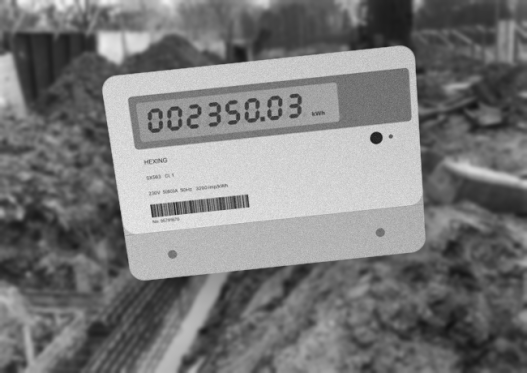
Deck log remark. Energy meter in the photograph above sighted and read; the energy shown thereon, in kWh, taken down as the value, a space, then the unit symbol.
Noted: 2350.03 kWh
